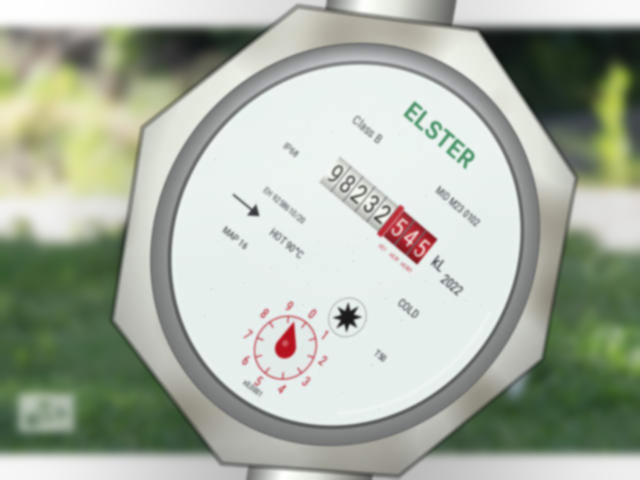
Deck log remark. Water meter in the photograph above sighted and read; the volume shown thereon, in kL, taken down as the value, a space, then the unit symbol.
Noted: 98232.5449 kL
